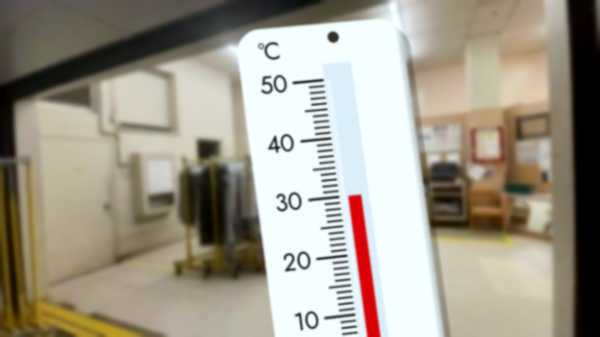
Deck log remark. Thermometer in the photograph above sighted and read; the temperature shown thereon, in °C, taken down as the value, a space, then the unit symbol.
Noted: 30 °C
